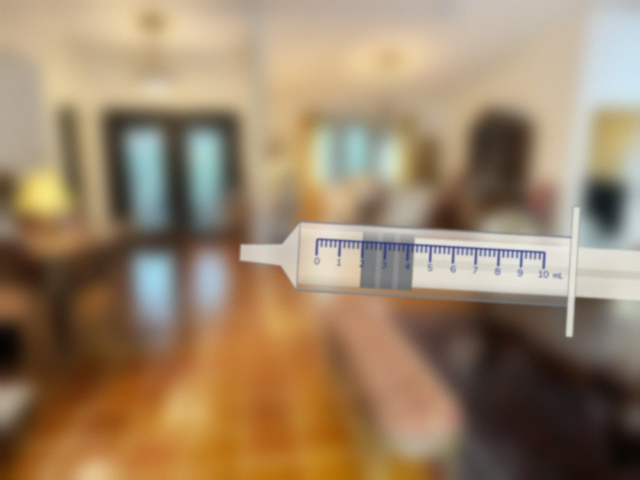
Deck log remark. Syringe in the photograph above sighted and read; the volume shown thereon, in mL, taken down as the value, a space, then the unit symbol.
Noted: 2 mL
